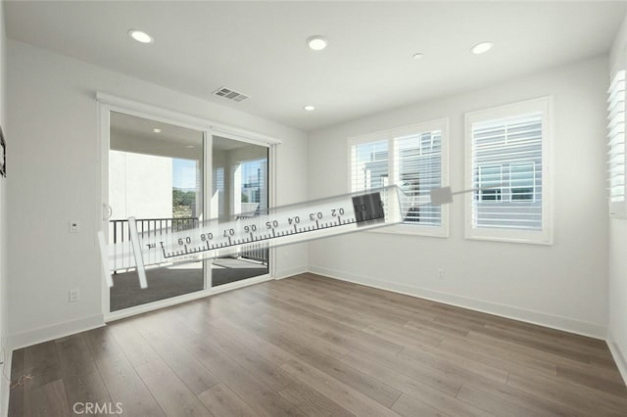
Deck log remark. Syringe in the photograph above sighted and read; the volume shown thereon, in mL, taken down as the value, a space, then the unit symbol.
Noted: 0 mL
